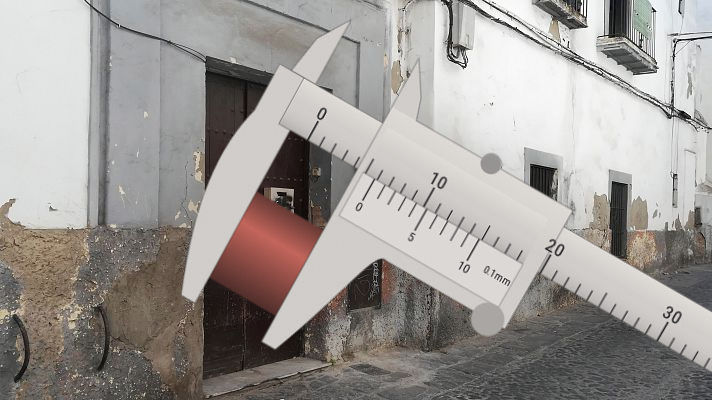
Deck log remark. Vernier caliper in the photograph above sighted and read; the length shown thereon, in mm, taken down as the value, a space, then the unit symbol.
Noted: 5.8 mm
